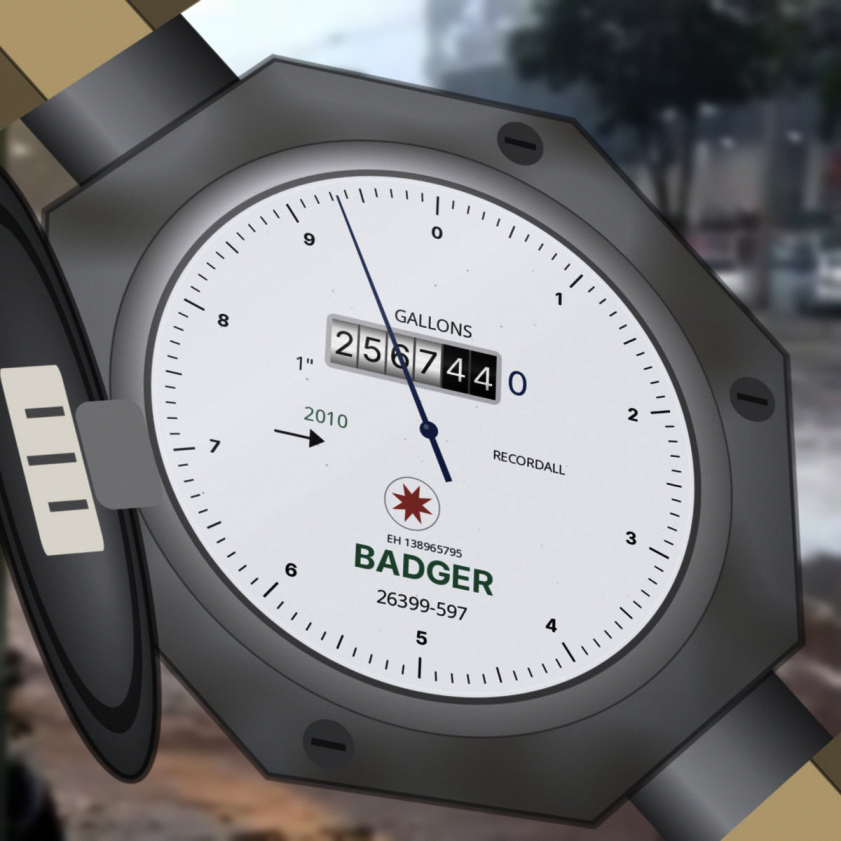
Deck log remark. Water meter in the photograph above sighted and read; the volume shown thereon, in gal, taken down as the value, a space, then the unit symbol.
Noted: 2567439.3 gal
